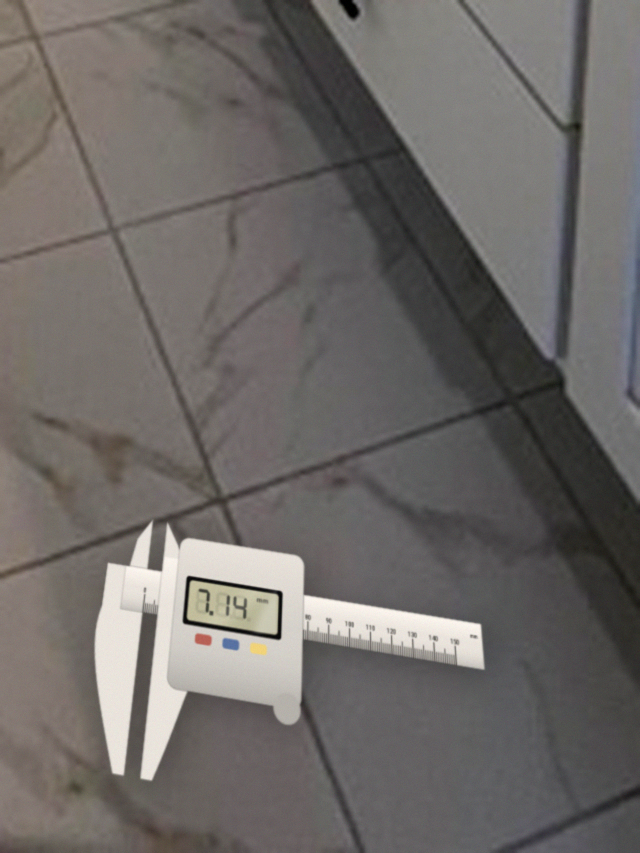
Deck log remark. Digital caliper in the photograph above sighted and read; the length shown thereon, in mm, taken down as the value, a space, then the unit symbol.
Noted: 7.14 mm
